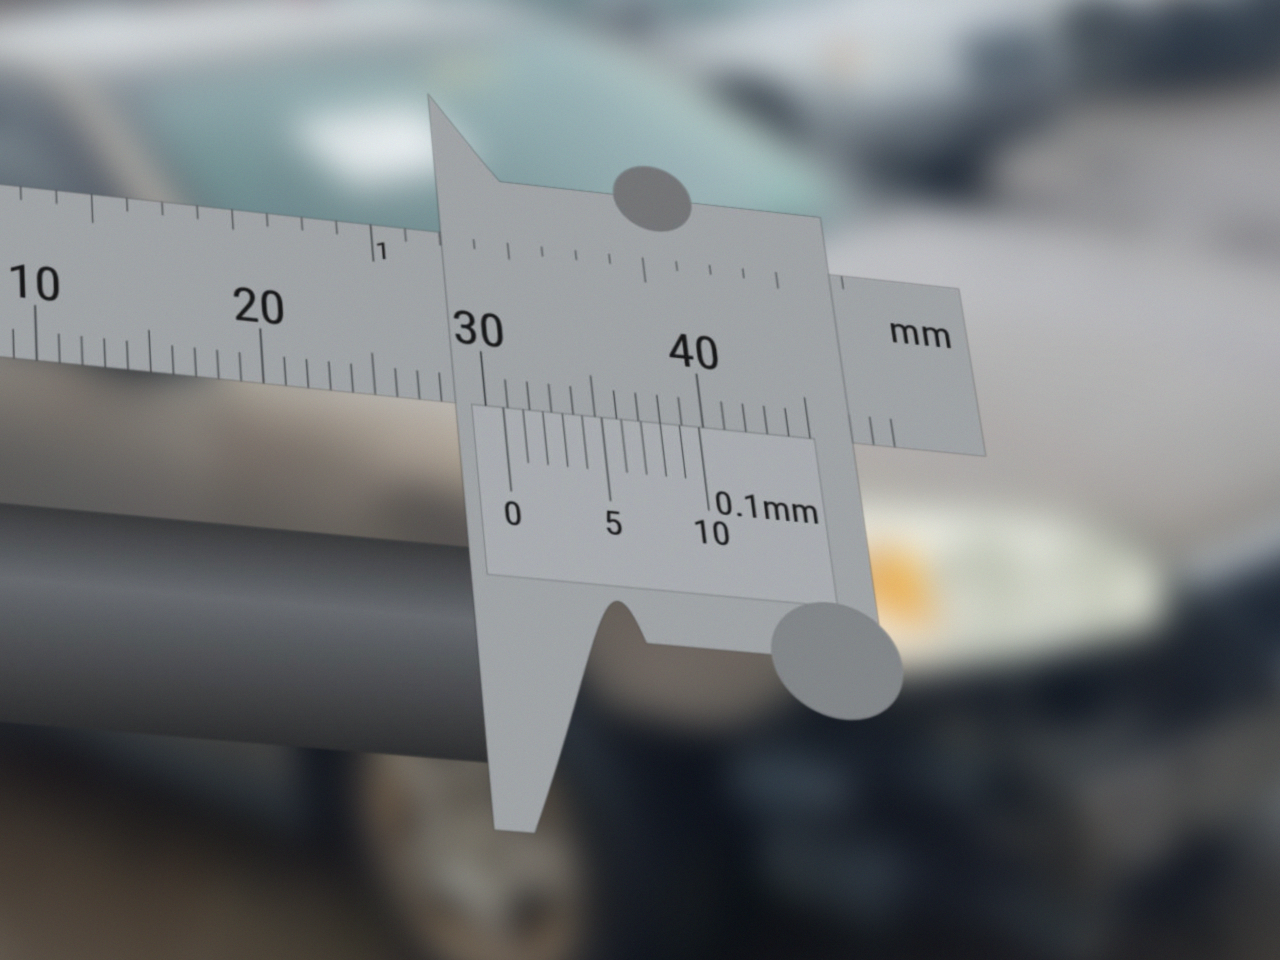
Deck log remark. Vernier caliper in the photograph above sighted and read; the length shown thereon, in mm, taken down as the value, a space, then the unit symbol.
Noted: 30.8 mm
